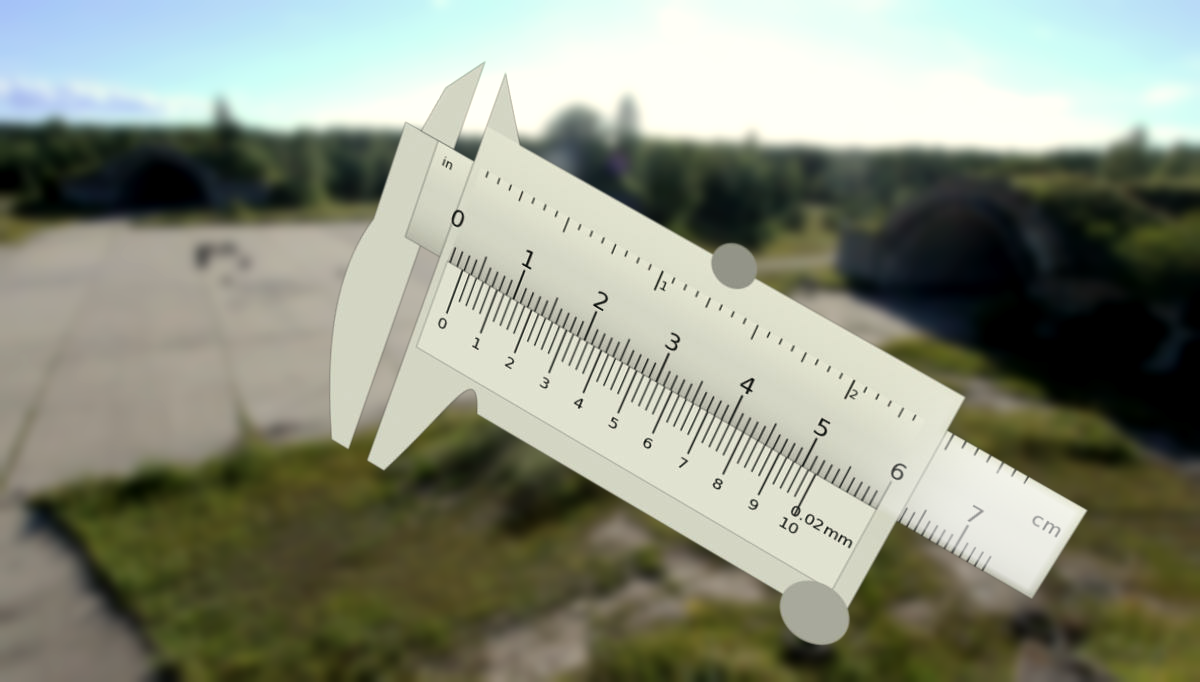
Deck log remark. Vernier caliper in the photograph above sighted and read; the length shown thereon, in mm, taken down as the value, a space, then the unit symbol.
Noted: 2.8 mm
